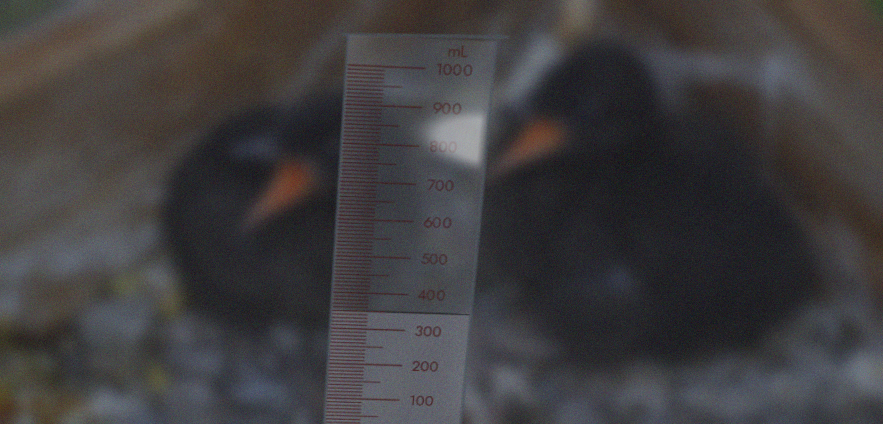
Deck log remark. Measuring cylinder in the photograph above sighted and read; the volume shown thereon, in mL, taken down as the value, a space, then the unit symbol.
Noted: 350 mL
